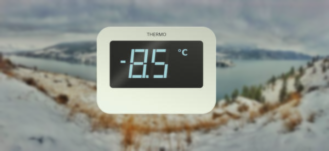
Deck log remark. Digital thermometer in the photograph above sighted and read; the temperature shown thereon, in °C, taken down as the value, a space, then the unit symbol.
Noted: -8.5 °C
